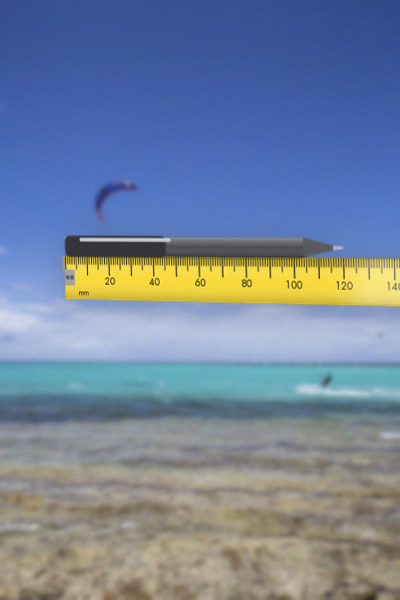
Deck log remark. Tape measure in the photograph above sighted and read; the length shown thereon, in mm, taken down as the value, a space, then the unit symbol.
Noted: 120 mm
